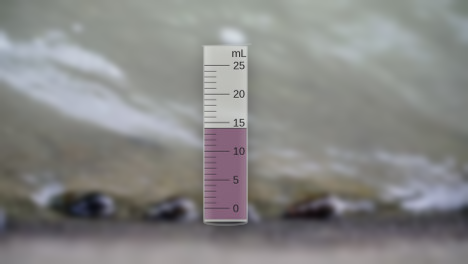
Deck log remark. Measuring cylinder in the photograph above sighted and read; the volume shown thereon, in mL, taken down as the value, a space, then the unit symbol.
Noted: 14 mL
